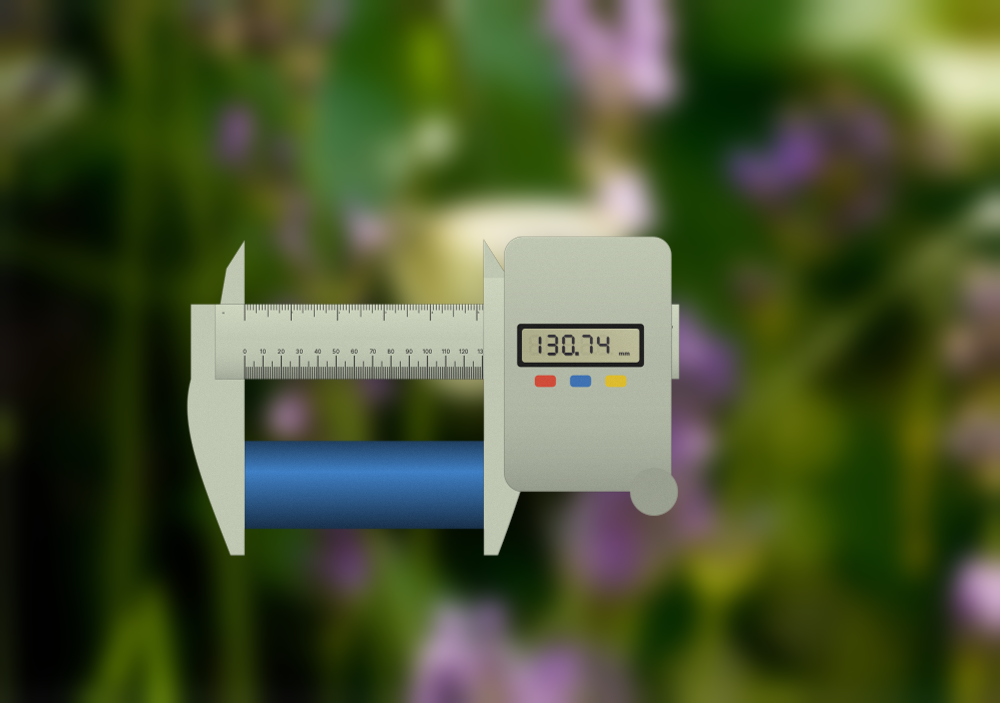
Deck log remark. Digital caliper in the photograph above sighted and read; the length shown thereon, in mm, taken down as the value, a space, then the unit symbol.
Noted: 130.74 mm
